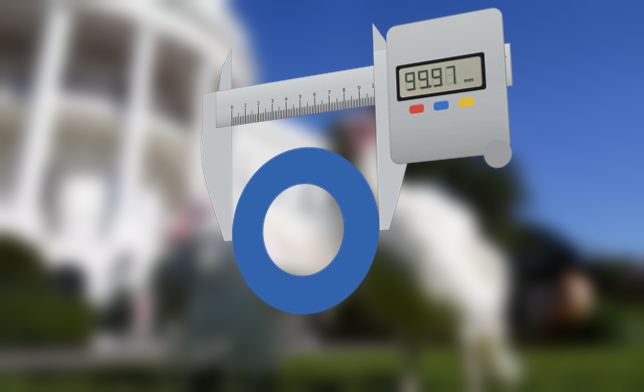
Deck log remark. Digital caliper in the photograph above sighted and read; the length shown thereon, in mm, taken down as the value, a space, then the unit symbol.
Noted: 99.97 mm
